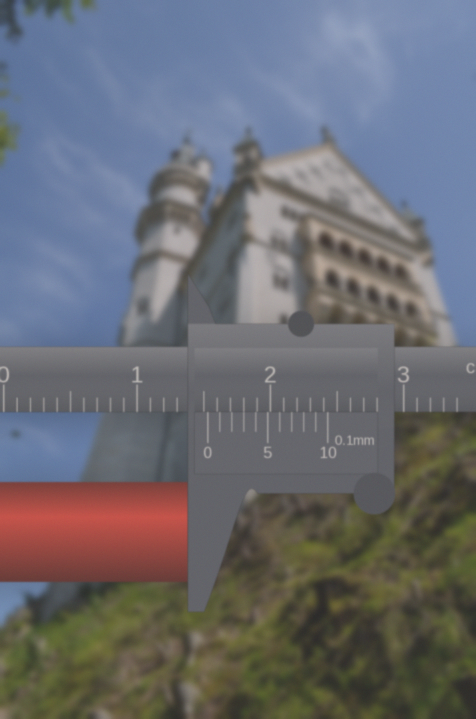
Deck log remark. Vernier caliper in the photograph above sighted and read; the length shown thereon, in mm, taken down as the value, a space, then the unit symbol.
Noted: 15.3 mm
